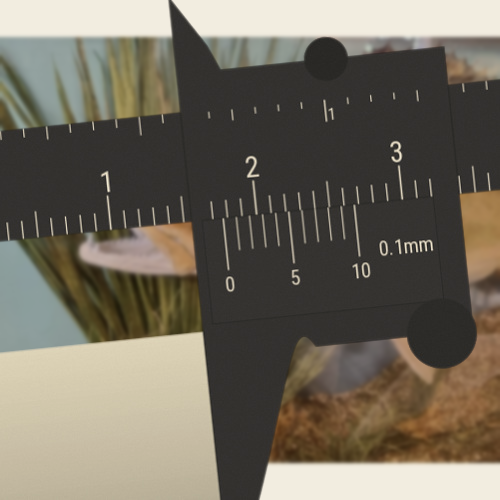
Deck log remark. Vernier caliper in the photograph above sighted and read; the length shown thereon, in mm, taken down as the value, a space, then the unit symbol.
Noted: 17.7 mm
